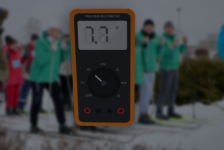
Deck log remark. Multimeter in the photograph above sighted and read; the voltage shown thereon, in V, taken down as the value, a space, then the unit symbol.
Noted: 7.7 V
